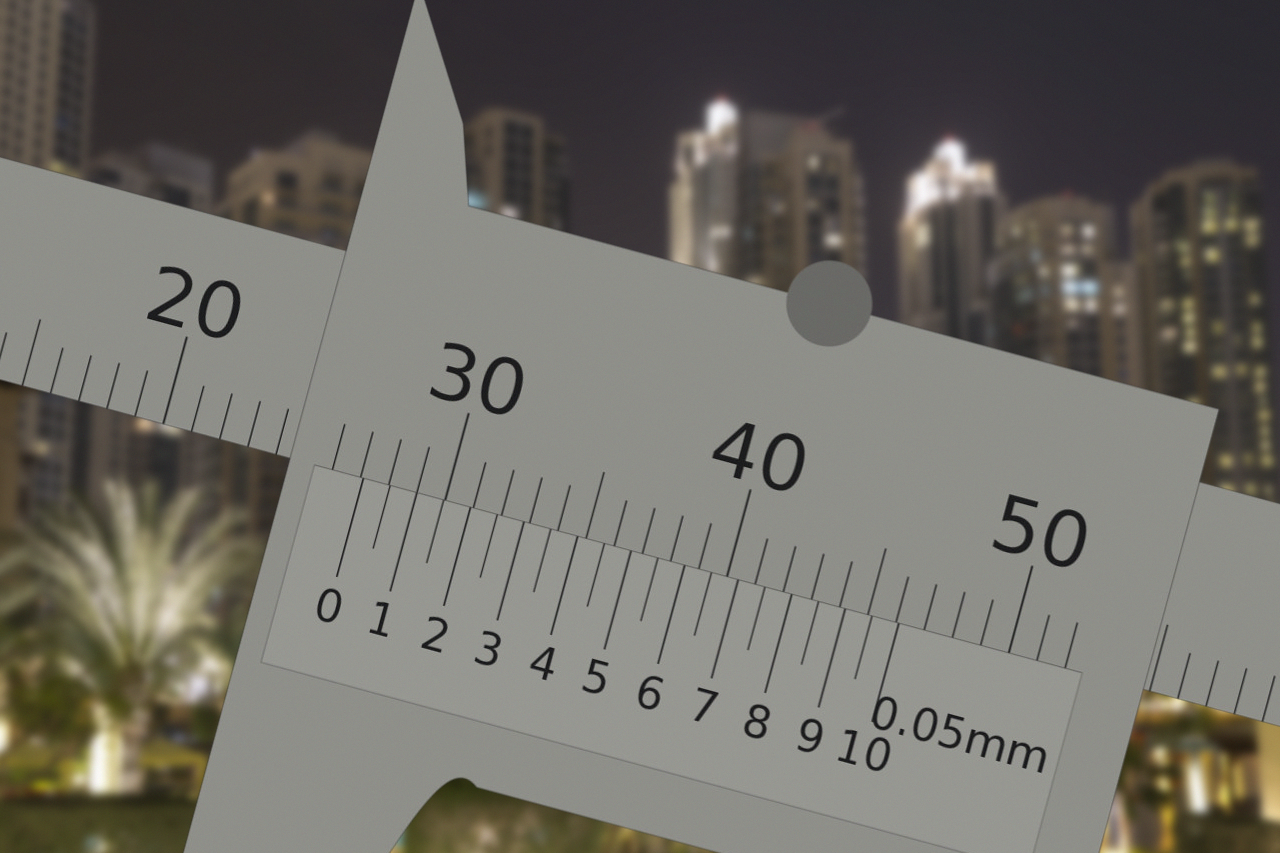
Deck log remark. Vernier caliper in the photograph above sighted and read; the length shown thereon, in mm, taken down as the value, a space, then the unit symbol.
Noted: 27.10 mm
